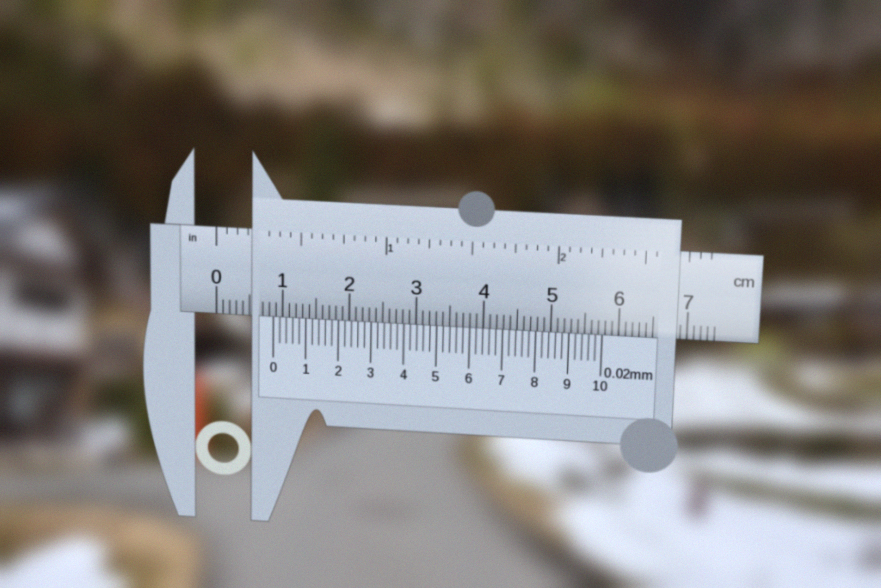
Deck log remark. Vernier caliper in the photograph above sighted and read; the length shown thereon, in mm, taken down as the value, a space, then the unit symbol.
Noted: 8.6 mm
